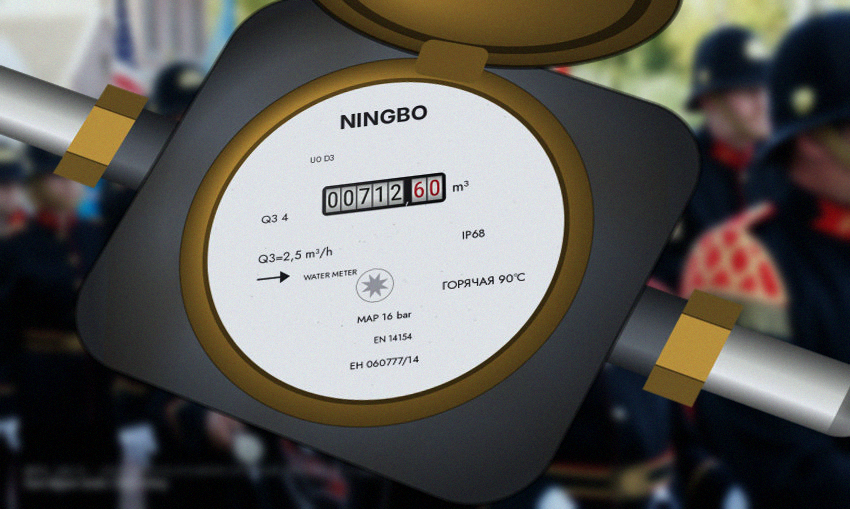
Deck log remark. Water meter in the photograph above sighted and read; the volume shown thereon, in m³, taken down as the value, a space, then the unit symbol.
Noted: 712.60 m³
